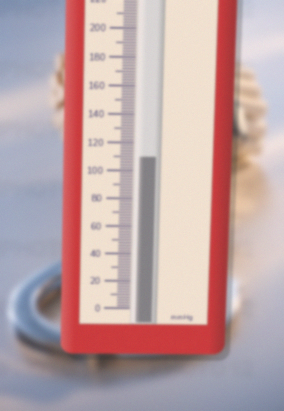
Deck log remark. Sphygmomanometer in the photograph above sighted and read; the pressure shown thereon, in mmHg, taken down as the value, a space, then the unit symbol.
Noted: 110 mmHg
